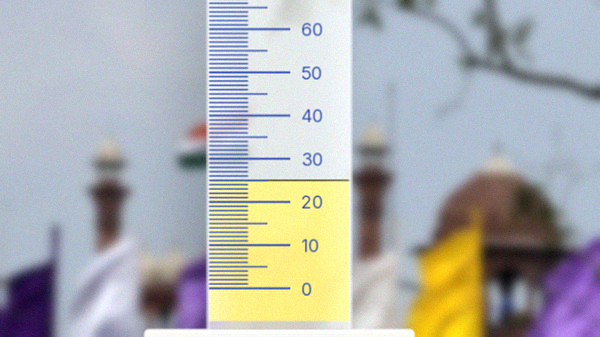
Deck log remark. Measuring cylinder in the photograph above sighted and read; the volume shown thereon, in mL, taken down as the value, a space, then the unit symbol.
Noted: 25 mL
